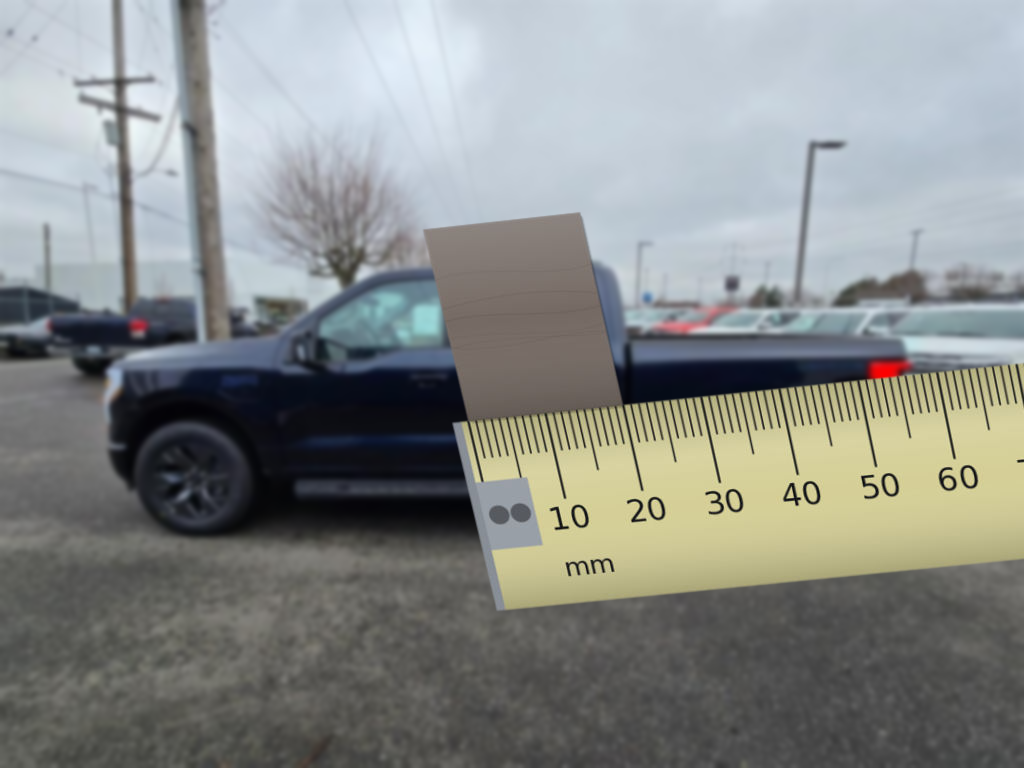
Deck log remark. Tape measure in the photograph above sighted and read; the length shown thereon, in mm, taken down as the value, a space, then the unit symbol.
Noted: 20 mm
